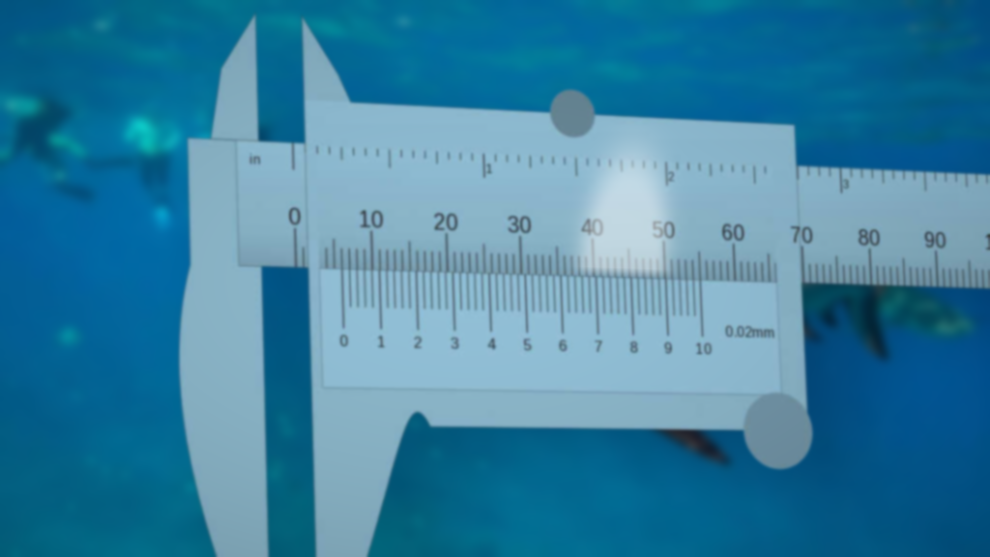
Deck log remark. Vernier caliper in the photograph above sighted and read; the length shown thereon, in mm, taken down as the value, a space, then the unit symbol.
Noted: 6.0 mm
